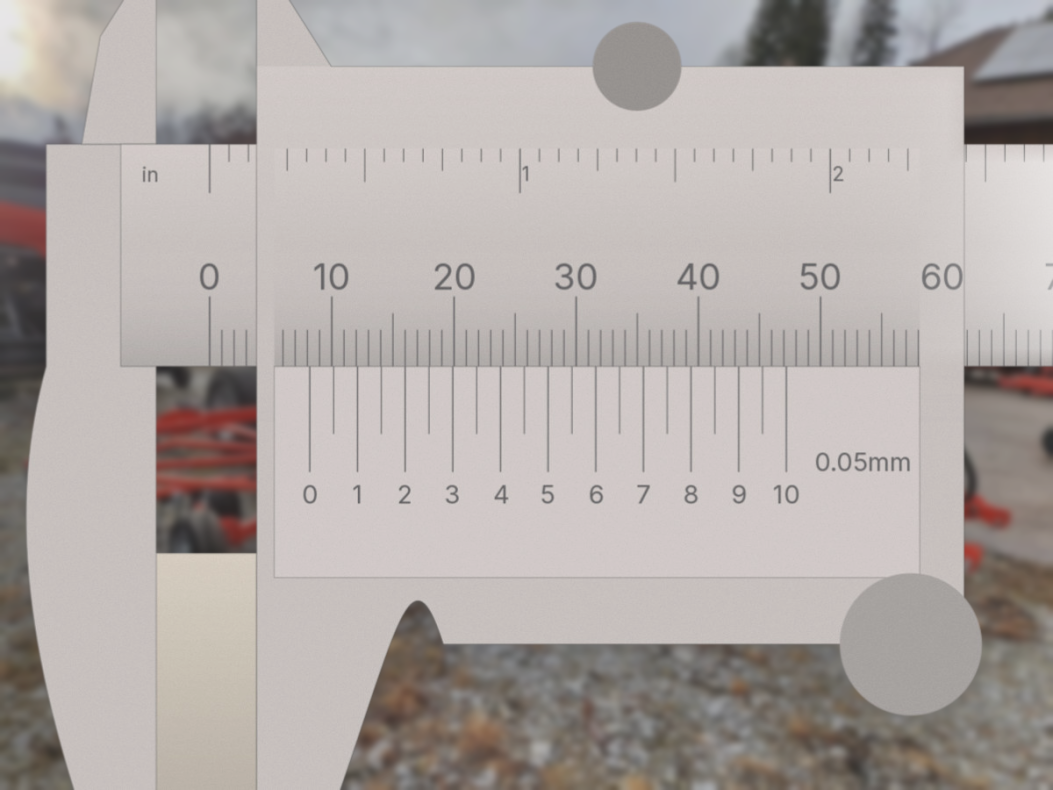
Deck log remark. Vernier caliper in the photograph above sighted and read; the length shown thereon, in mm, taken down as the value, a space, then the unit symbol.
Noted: 8.2 mm
